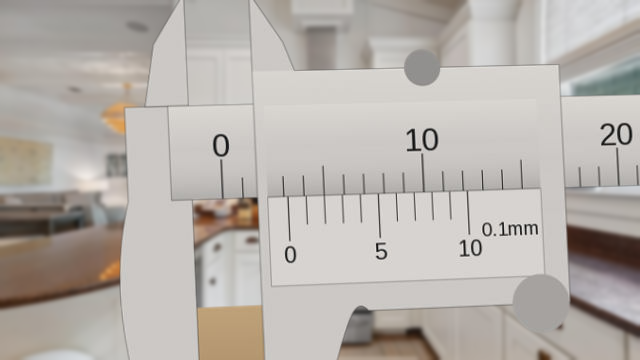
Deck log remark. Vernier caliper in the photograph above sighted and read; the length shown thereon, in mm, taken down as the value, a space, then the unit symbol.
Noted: 3.2 mm
